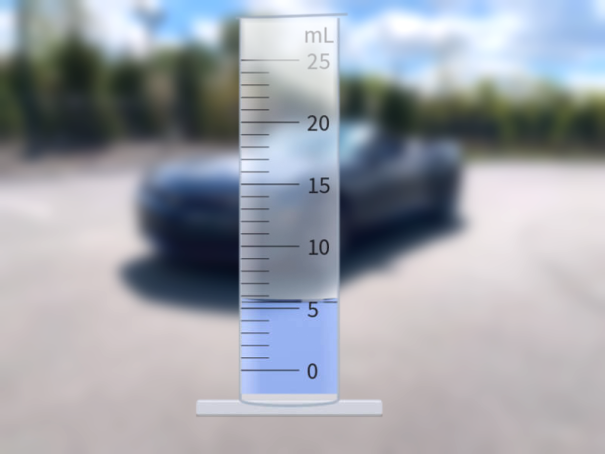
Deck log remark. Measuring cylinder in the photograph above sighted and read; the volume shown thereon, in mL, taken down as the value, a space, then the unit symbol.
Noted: 5.5 mL
